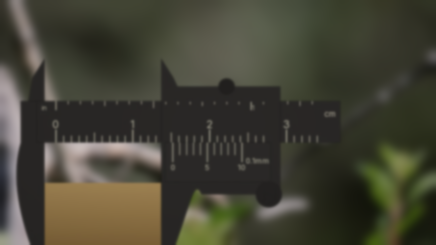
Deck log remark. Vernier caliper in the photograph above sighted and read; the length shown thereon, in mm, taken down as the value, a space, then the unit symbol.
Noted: 15.2 mm
